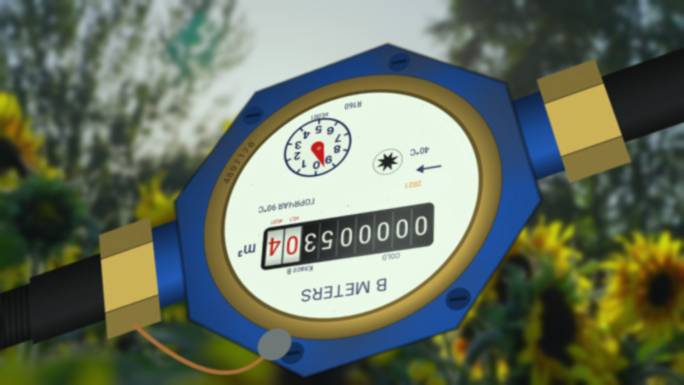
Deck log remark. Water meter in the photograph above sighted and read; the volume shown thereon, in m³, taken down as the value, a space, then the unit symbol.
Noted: 53.039 m³
